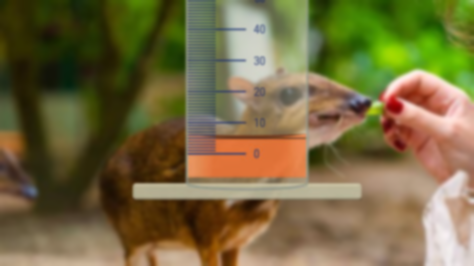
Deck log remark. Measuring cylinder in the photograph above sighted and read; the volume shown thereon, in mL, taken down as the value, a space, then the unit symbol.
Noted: 5 mL
